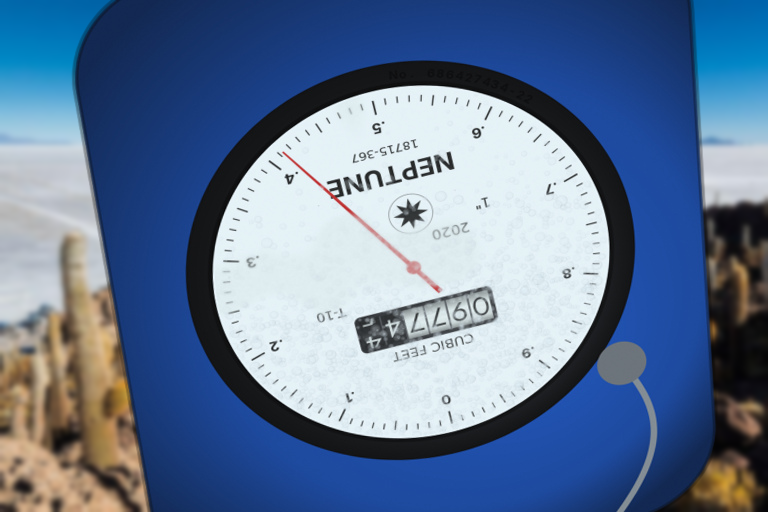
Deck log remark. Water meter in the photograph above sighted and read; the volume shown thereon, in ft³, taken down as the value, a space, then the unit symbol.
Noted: 97744.41 ft³
